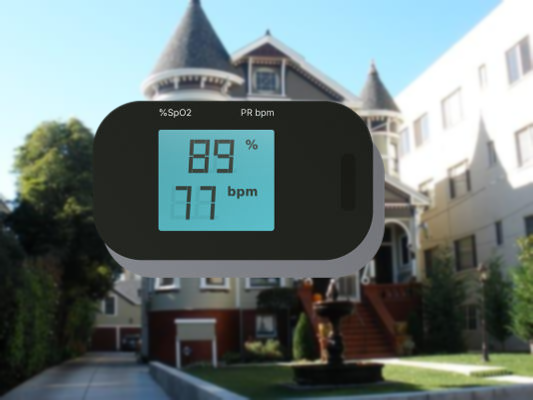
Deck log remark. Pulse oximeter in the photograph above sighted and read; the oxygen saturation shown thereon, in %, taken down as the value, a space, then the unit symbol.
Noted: 89 %
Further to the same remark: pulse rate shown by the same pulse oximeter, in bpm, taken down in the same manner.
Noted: 77 bpm
